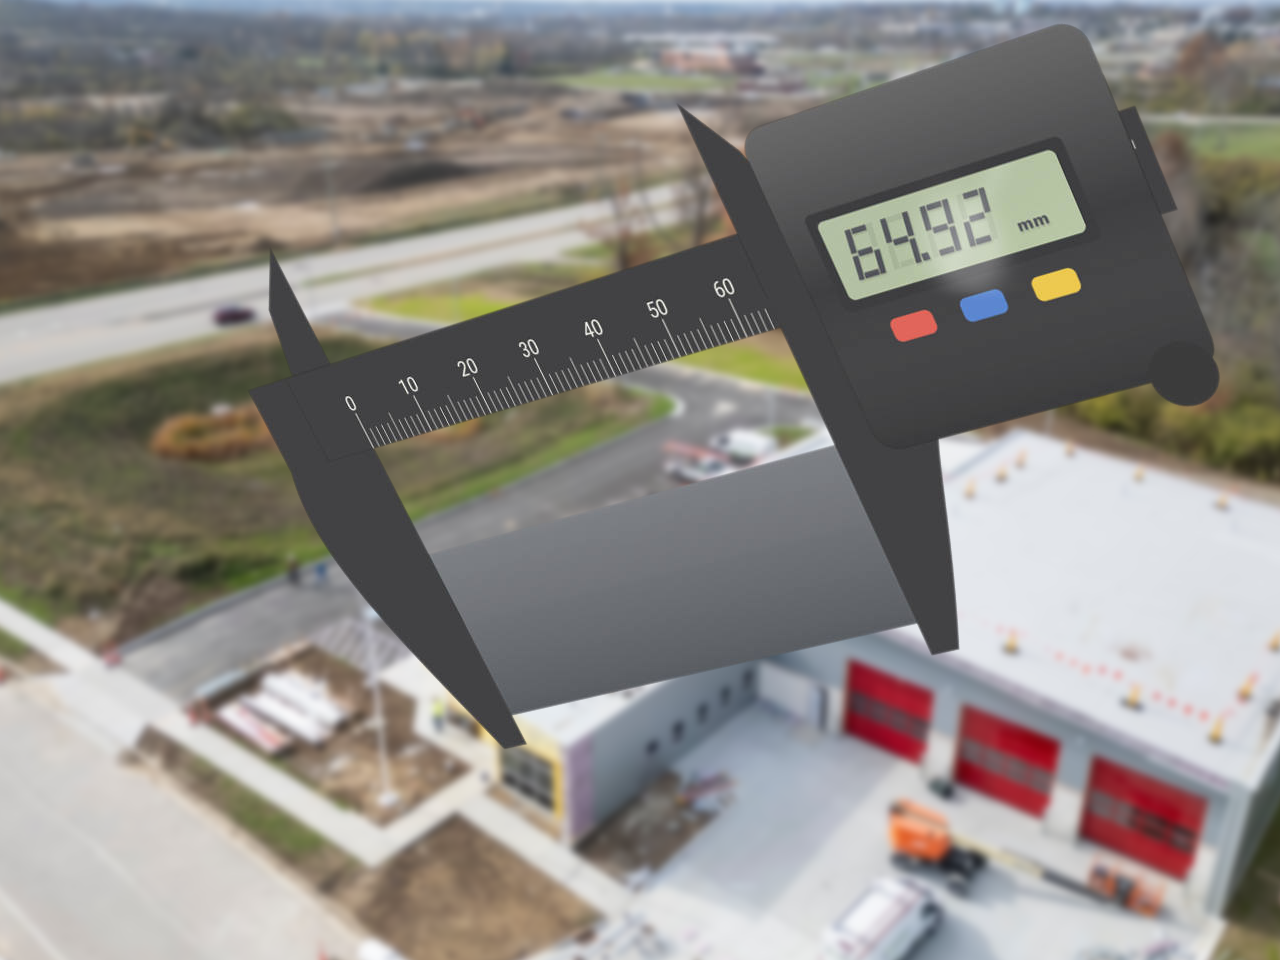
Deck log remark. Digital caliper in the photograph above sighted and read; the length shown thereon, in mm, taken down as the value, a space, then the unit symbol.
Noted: 64.92 mm
